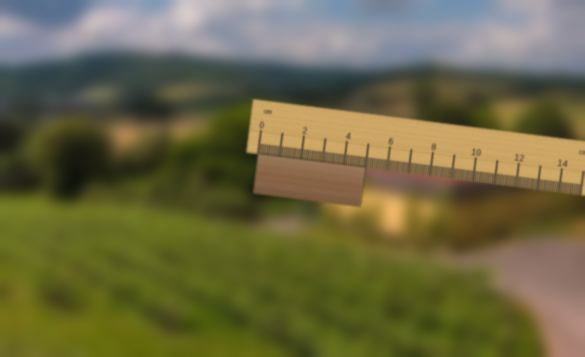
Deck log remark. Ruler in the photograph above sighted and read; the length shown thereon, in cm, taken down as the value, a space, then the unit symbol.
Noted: 5 cm
